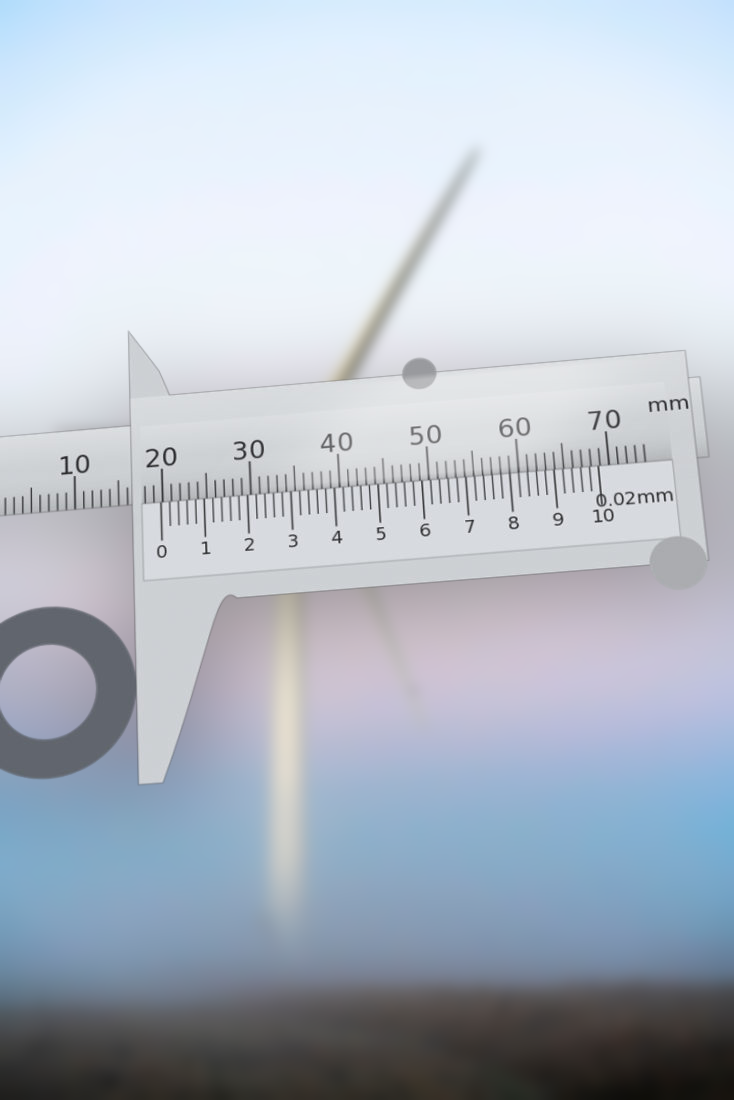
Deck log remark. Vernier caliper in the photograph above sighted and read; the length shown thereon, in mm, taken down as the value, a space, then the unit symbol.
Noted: 19.8 mm
